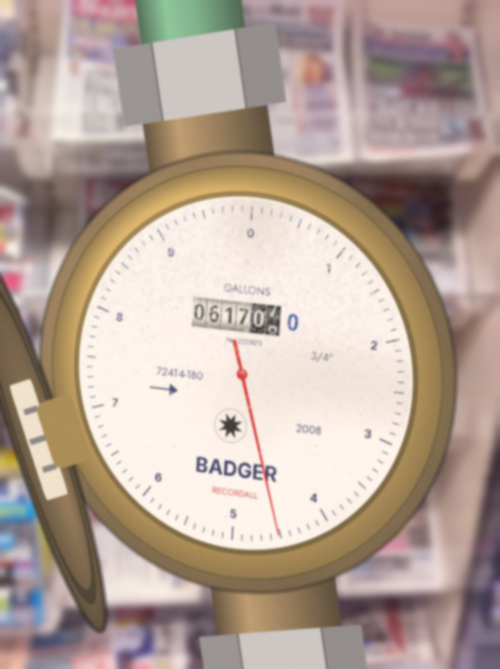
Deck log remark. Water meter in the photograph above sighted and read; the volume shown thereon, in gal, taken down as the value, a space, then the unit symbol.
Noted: 617074.5 gal
